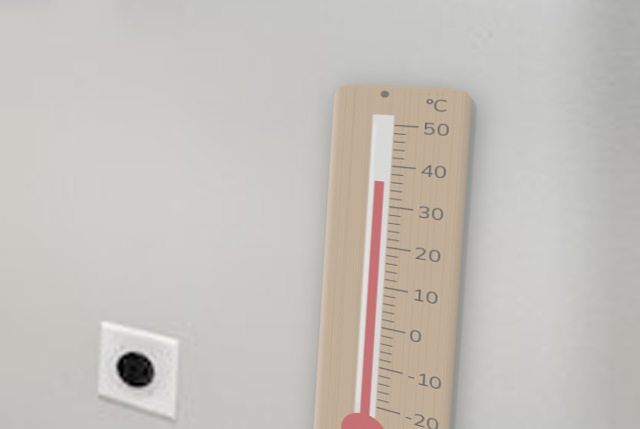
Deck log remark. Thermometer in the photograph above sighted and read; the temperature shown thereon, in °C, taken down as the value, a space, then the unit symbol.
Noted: 36 °C
